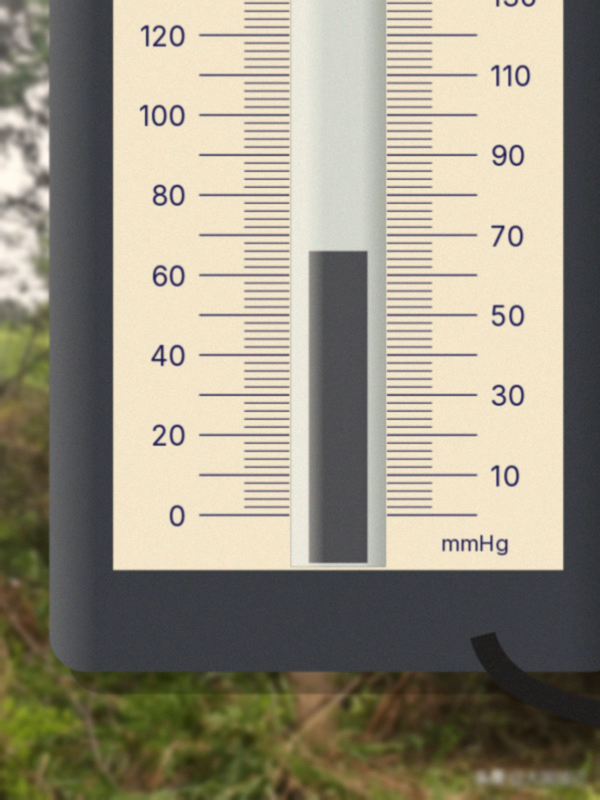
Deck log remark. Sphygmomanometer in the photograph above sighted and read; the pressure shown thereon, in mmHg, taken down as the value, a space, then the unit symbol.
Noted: 66 mmHg
